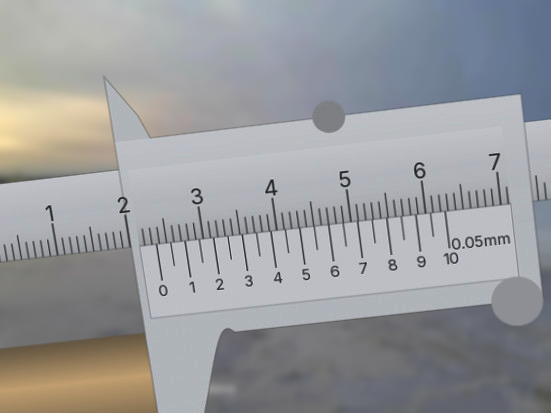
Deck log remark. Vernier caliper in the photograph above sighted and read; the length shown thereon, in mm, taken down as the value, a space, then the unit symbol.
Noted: 23.6 mm
